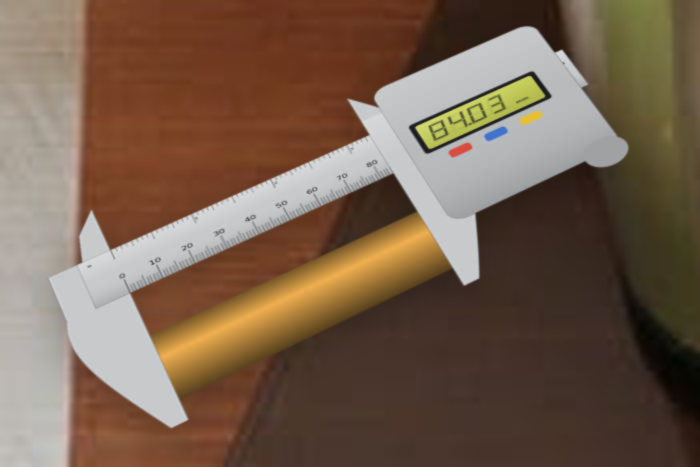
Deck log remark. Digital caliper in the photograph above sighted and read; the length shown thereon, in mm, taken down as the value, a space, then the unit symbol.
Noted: 84.03 mm
